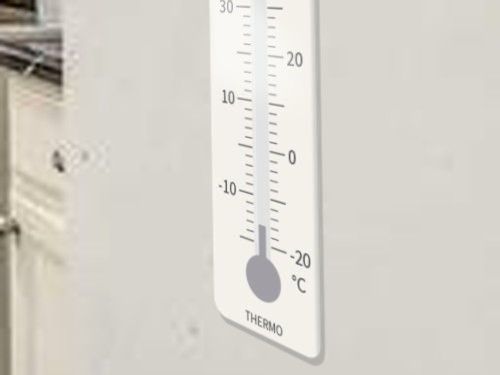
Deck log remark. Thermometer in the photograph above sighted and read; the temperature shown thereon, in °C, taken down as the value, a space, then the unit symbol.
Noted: -16 °C
